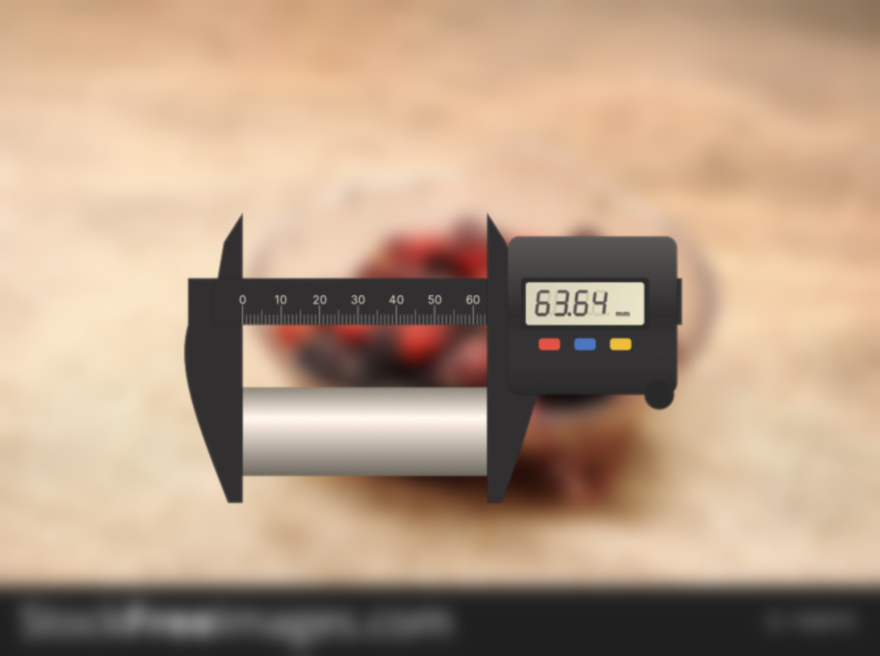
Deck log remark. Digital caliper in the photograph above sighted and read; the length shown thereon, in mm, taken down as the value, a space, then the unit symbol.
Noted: 63.64 mm
